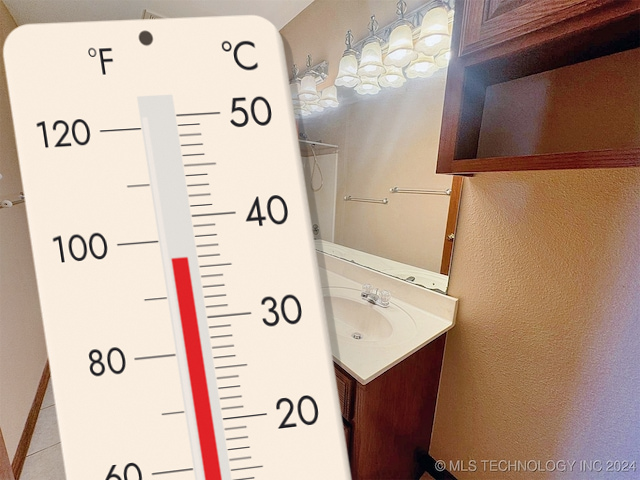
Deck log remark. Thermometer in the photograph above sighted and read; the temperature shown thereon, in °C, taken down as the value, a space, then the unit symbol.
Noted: 36 °C
